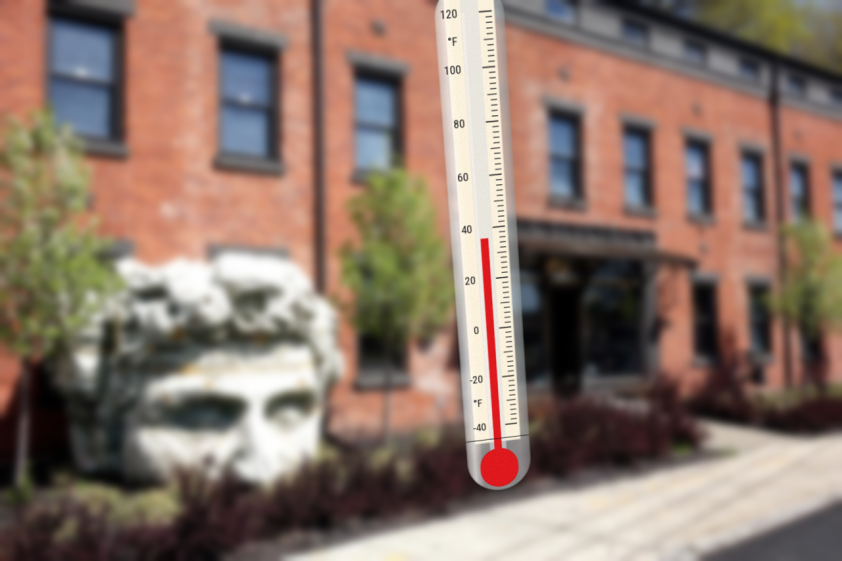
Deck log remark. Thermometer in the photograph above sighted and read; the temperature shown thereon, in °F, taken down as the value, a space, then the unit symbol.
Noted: 36 °F
